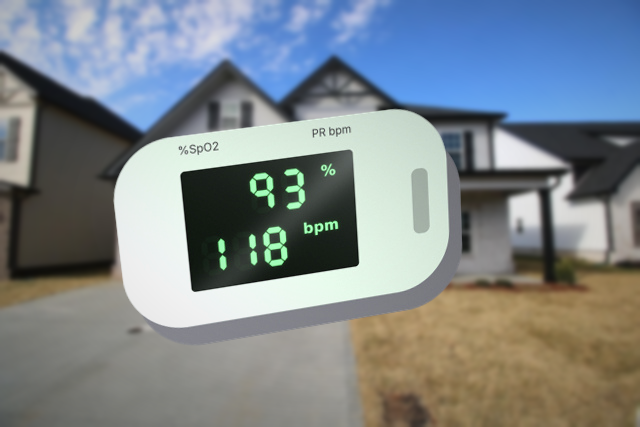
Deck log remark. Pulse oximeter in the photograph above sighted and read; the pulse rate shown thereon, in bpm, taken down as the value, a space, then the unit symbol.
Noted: 118 bpm
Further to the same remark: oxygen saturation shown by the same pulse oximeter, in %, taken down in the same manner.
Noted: 93 %
